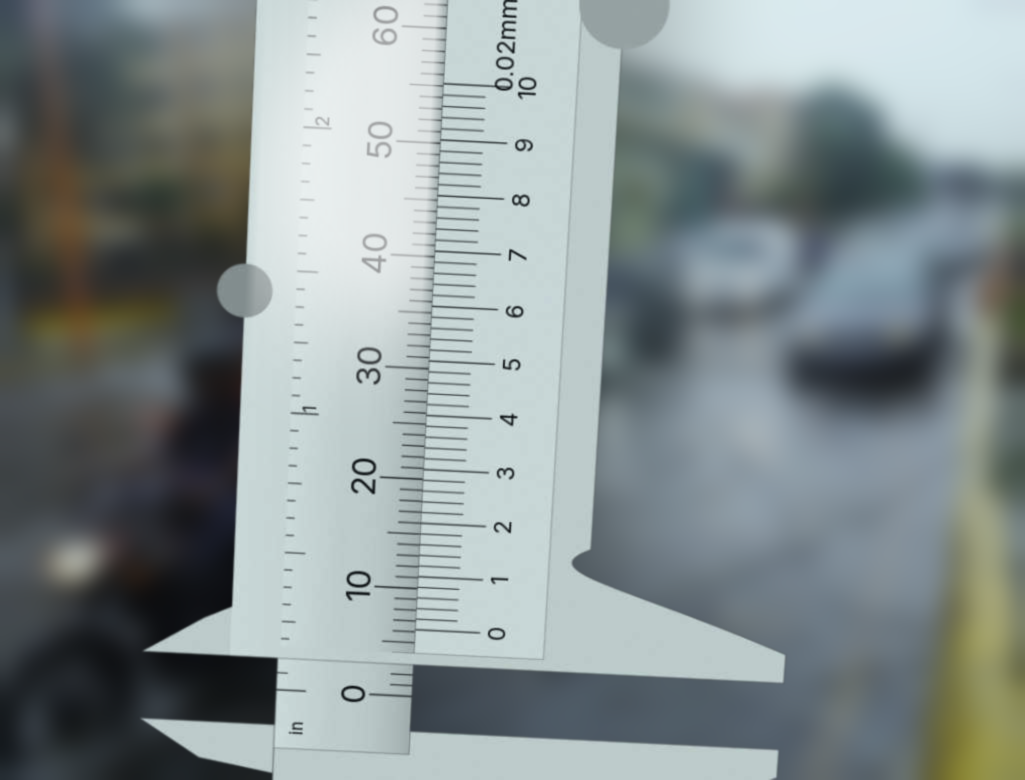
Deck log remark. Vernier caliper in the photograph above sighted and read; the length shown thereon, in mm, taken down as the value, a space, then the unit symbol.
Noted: 6.2 mm
